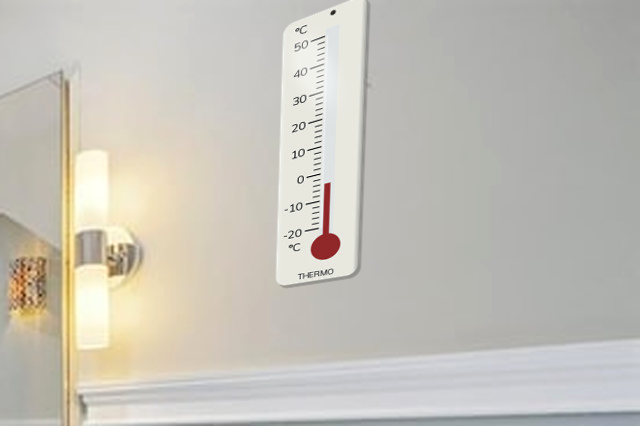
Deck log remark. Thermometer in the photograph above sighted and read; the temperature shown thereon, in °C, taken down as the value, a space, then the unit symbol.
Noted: -4 °C
